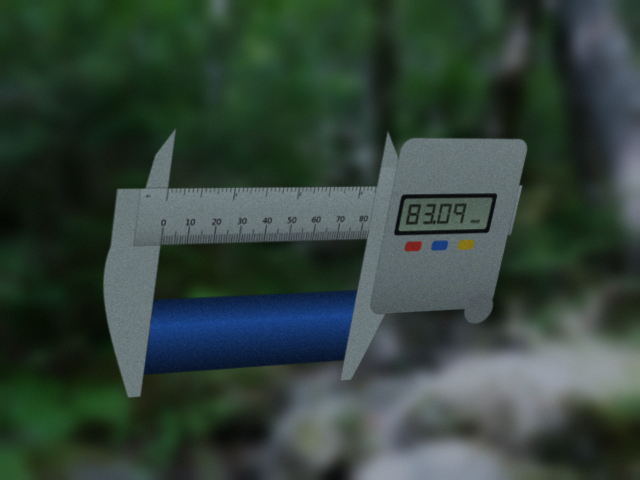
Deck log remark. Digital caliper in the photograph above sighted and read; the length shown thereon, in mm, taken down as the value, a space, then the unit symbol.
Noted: 83.09 mm
